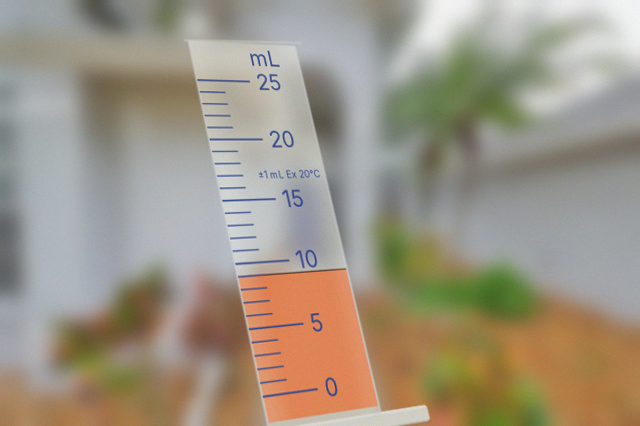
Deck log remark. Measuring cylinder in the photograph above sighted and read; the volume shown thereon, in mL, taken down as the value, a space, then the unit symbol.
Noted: 9 mL
